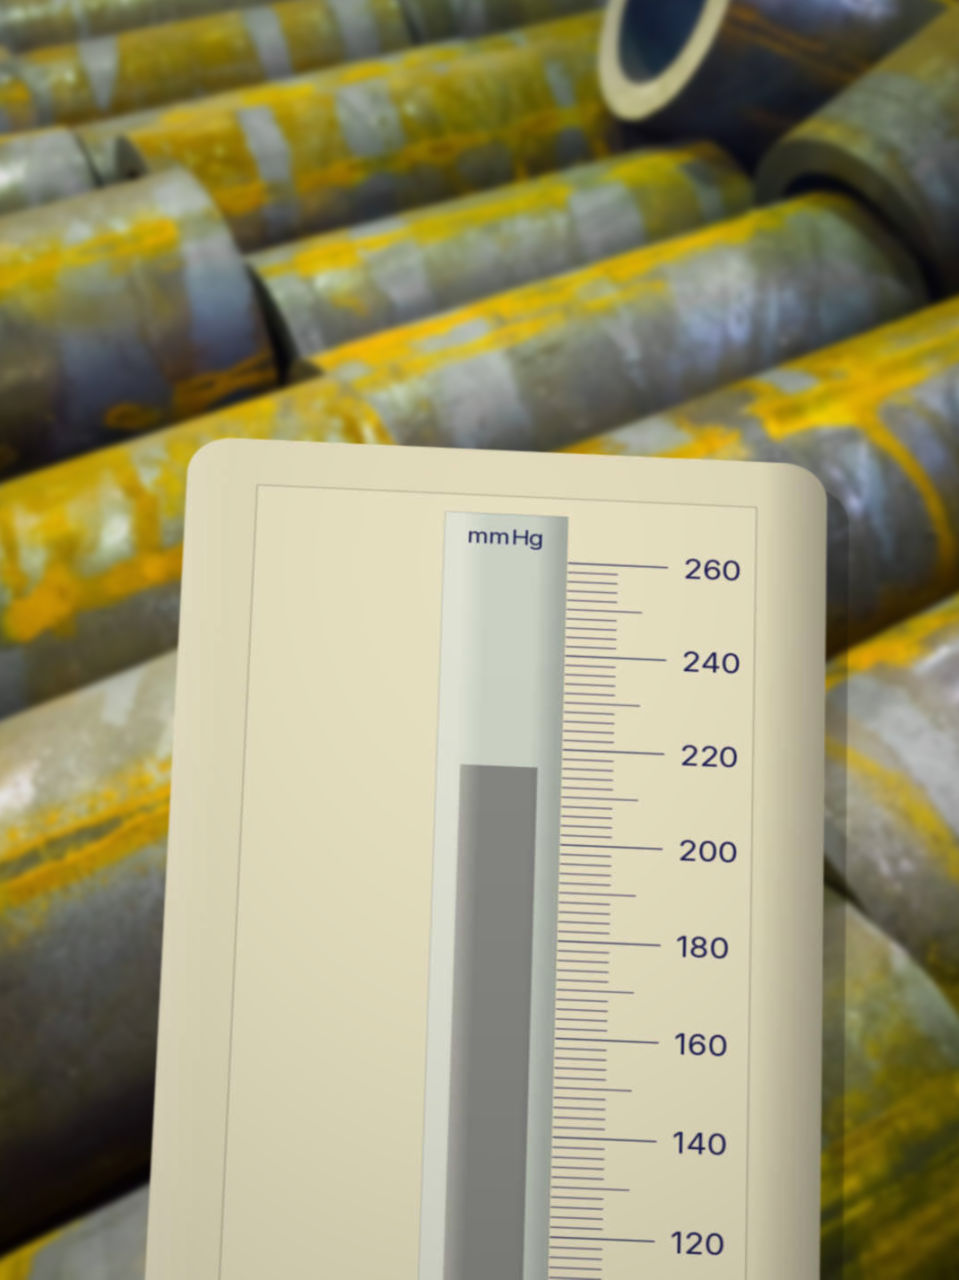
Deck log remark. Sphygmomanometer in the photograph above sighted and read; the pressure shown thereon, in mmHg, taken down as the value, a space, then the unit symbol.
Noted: 216 mmHg
